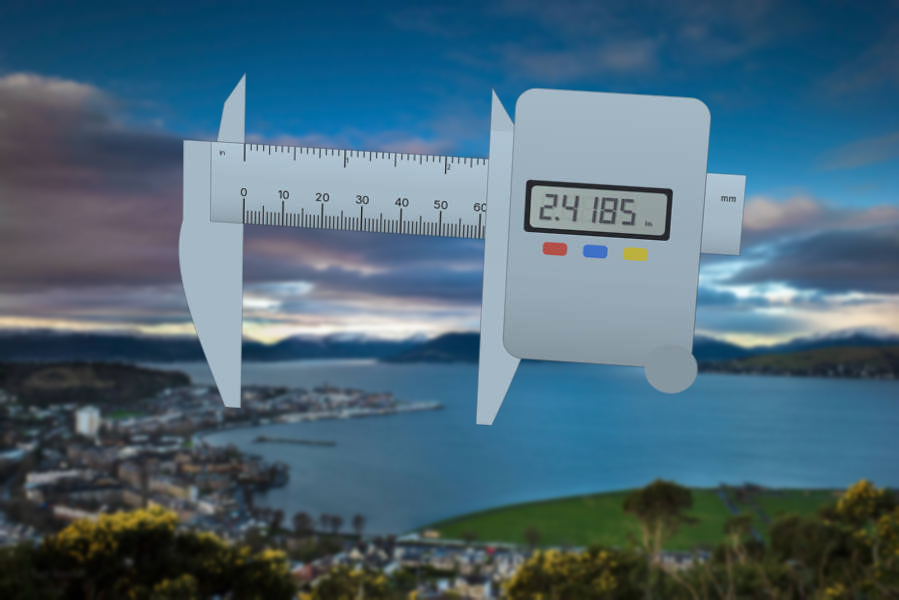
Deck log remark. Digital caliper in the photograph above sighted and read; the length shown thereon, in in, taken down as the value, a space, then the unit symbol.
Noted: 2.4185 in
